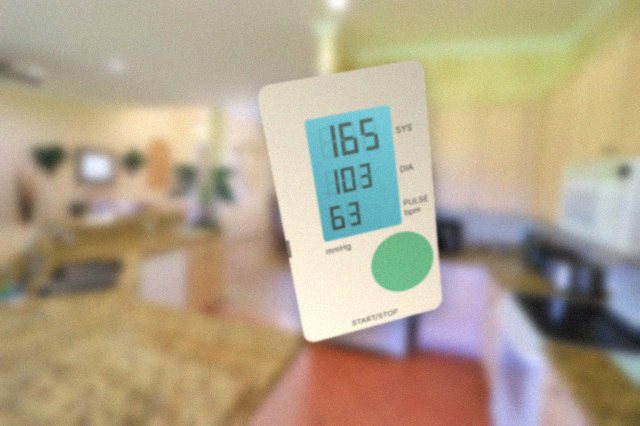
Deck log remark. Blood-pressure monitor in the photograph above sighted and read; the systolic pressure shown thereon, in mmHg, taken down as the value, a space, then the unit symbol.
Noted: 165 mmHg
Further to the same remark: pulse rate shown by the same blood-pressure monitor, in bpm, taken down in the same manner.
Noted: 63 bpm
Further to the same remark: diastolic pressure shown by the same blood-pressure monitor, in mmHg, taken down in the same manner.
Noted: 103 mmHg
